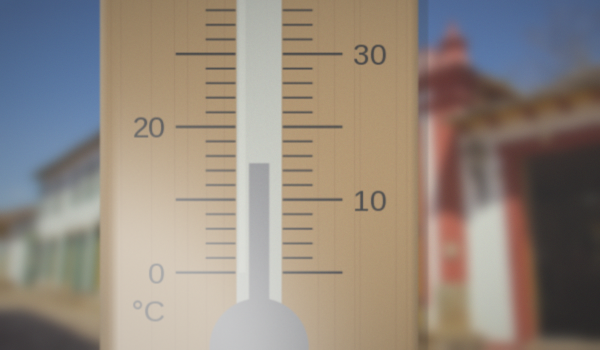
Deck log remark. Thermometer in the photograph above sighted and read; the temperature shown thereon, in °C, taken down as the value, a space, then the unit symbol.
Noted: 15 °C
